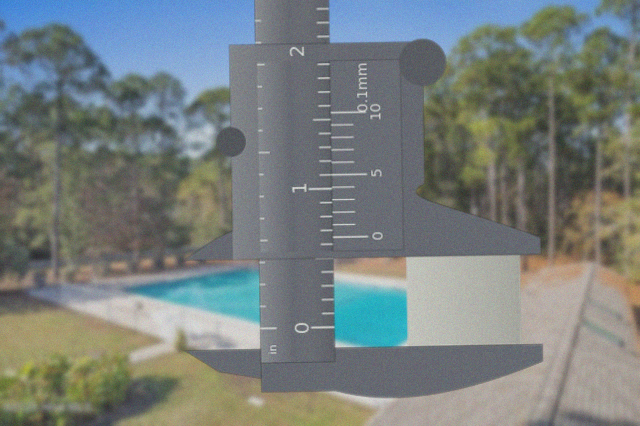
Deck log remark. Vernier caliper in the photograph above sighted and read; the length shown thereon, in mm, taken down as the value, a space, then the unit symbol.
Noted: 6.5 mm
